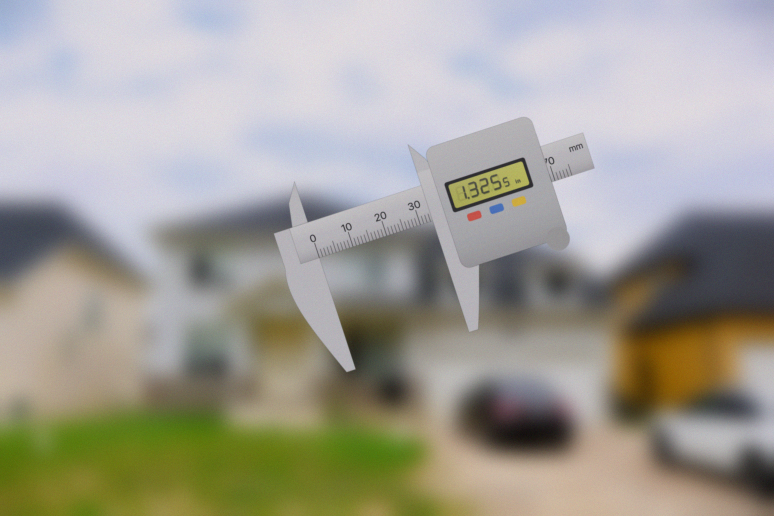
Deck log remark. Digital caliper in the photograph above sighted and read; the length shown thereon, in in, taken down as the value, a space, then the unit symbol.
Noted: 1.3255 in
